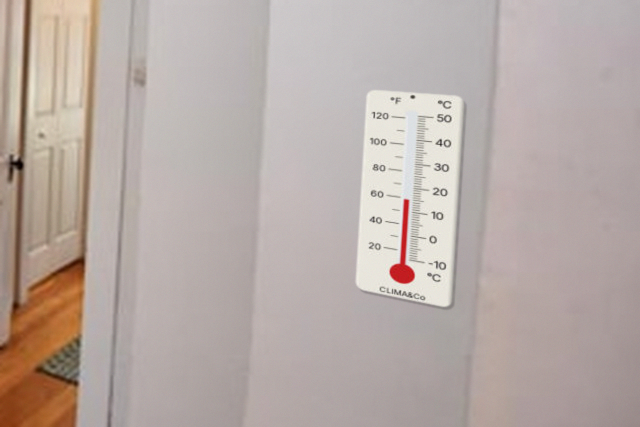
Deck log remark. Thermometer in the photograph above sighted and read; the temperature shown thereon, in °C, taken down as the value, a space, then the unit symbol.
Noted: 15 °C
